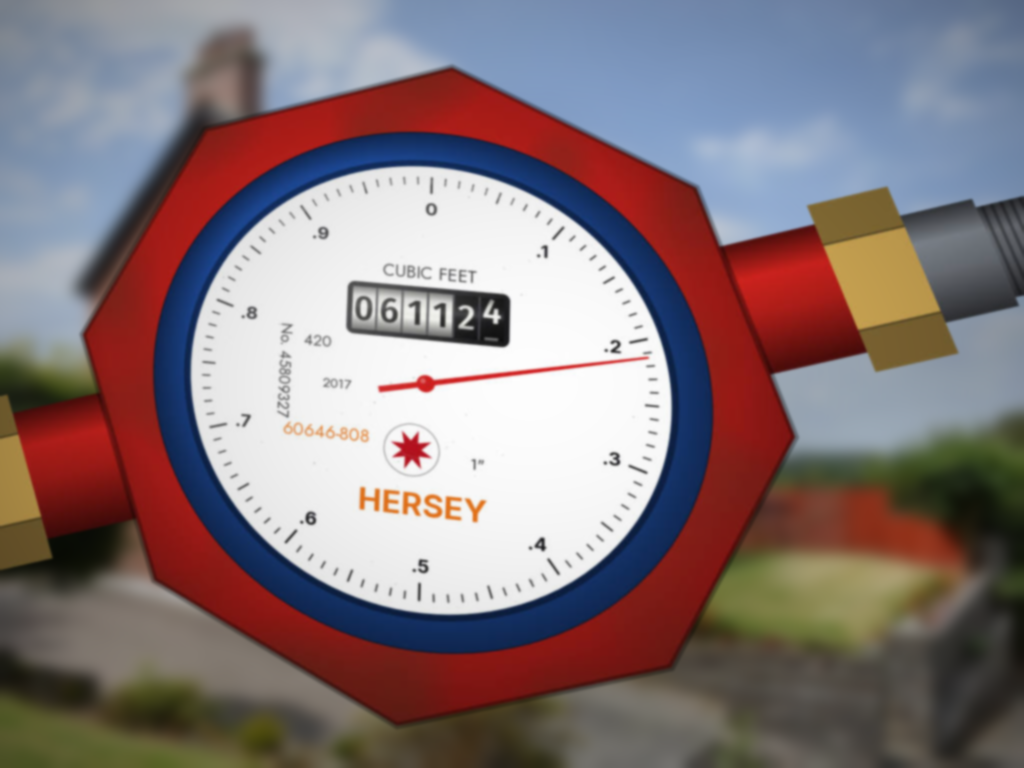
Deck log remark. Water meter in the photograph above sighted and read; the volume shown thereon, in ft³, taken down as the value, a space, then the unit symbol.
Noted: 61124.21 ft³
